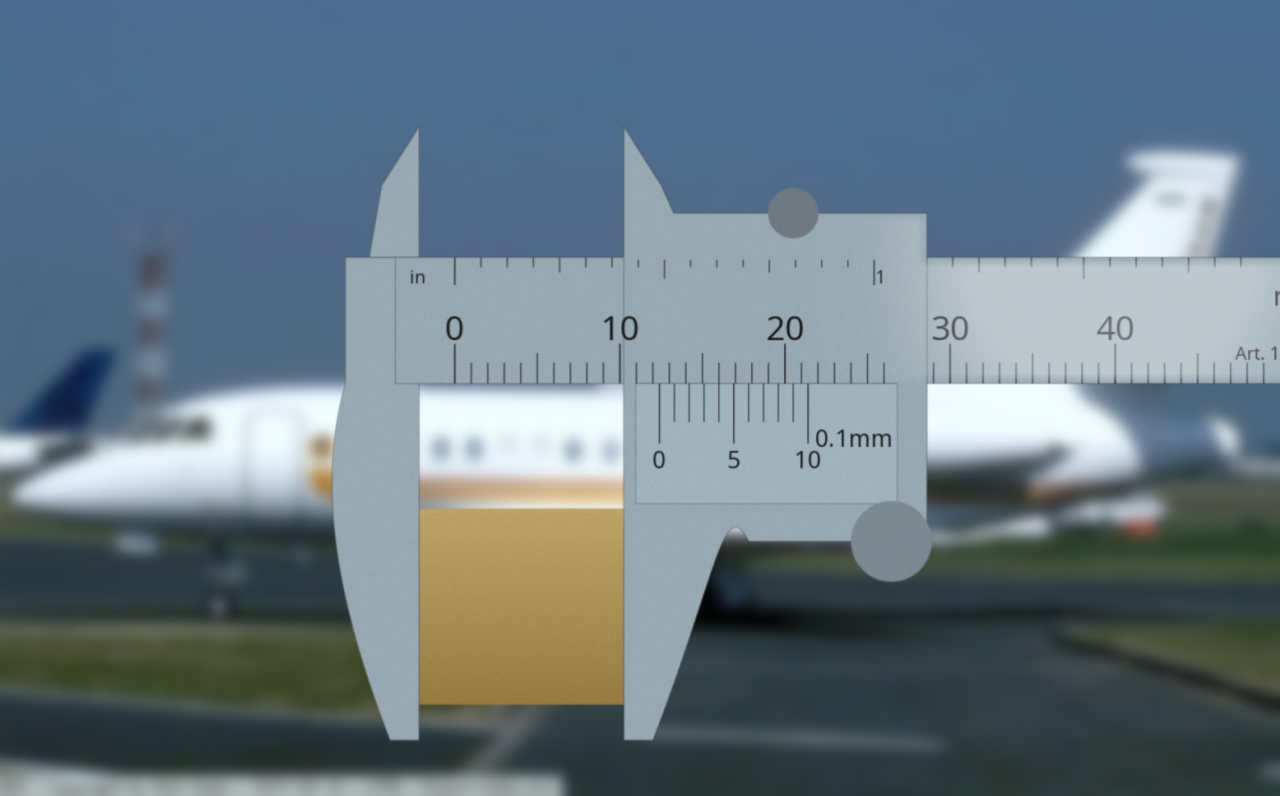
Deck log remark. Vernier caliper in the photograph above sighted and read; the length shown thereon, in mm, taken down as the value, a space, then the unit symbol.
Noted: 12.4 mm
